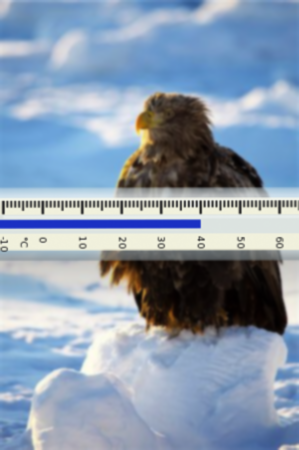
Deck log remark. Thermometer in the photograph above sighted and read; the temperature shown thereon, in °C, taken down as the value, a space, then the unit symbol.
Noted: 40 °C
